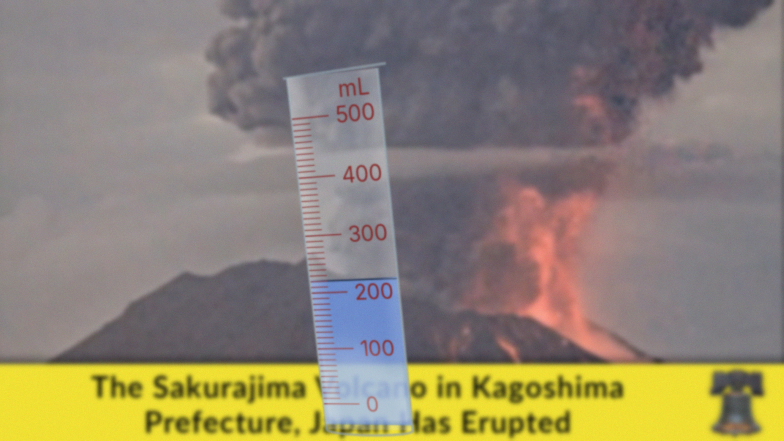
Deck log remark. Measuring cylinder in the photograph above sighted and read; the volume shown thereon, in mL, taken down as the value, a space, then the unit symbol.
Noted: 220 mL
